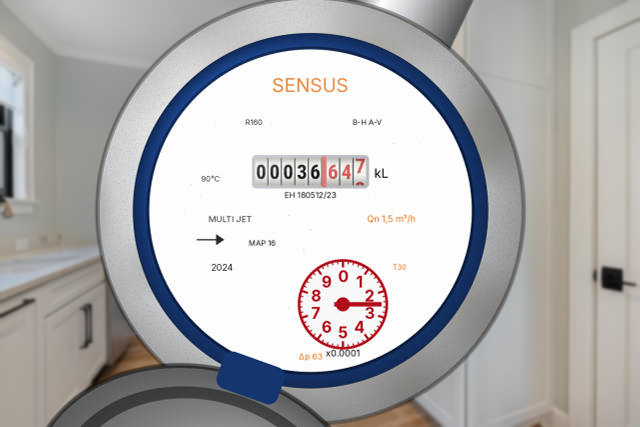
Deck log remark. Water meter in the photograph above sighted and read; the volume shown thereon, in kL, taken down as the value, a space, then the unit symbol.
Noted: 36.6472 kL
